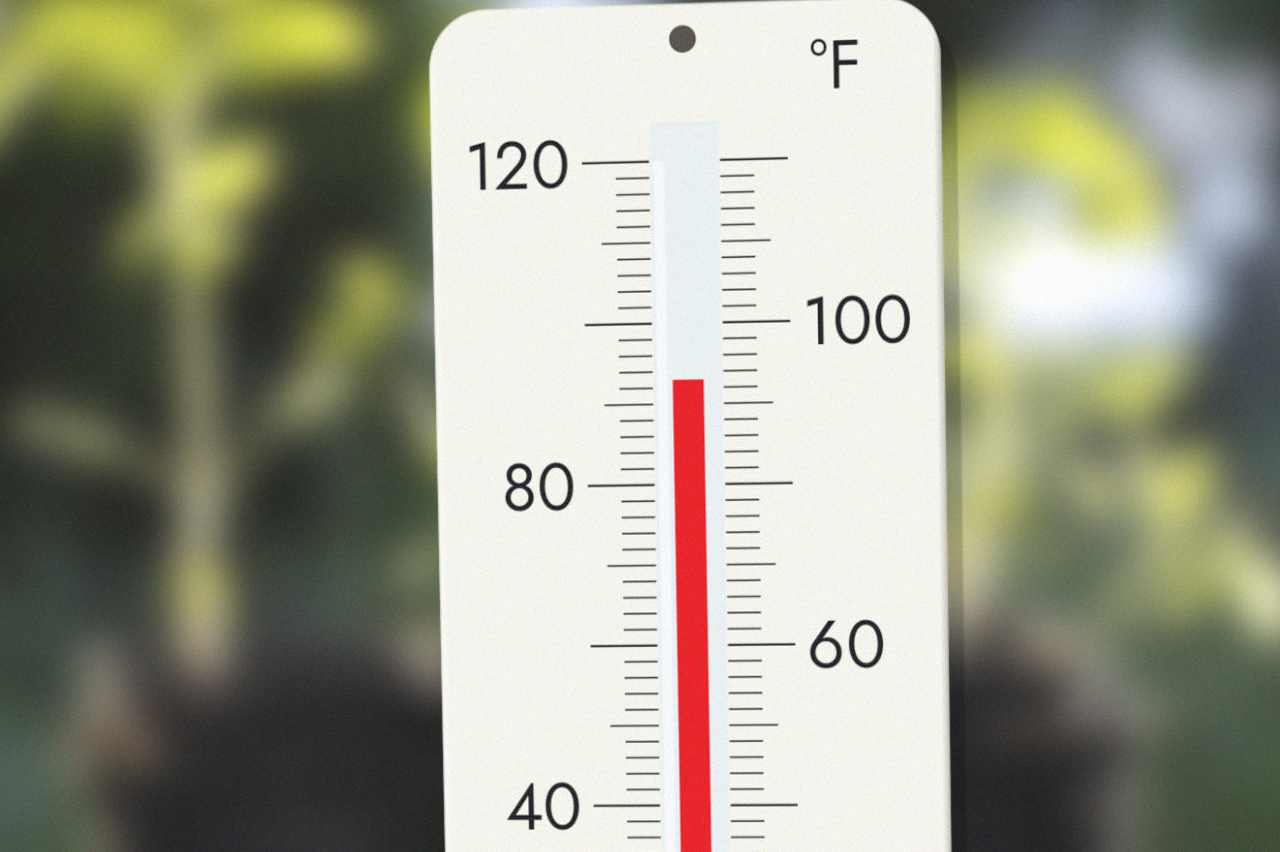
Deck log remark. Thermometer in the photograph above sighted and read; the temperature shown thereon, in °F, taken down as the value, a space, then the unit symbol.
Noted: 93 °F
